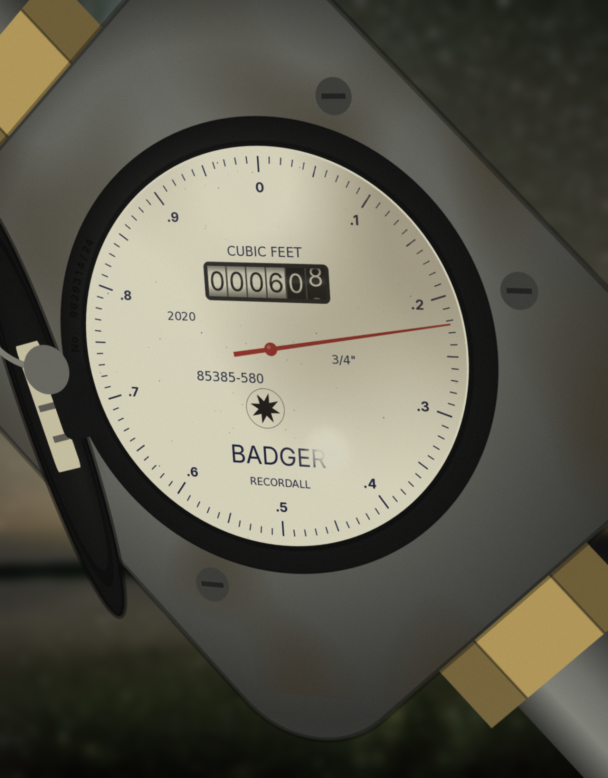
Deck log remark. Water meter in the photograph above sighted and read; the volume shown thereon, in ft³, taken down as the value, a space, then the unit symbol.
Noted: 608.22 ft³
